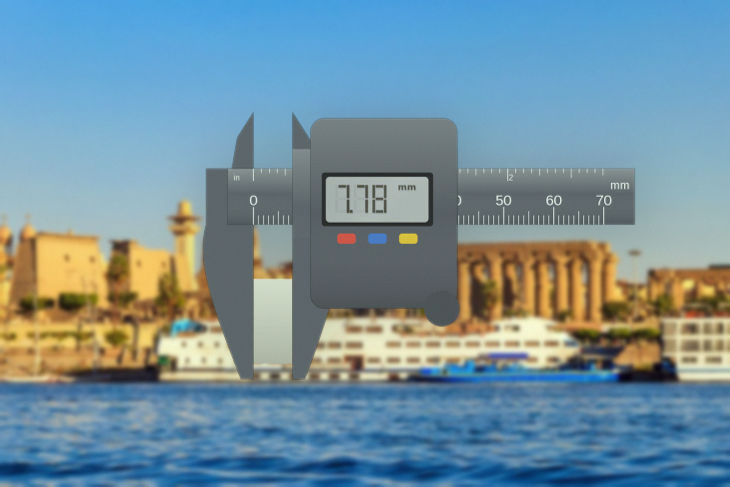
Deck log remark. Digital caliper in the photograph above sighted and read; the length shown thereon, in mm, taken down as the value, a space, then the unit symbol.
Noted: 7.78 mm
